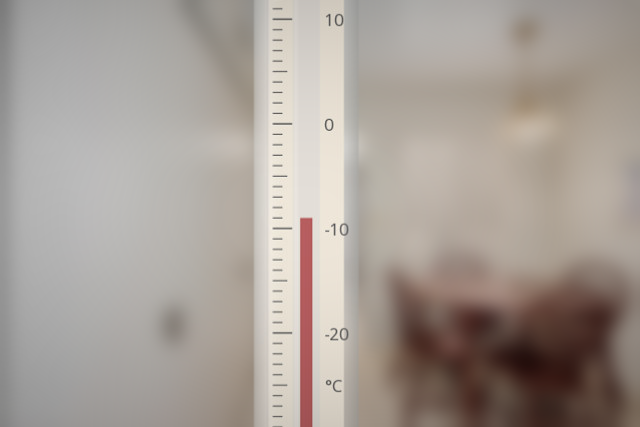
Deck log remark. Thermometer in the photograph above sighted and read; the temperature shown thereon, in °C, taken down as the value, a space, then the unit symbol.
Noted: -9 °C
